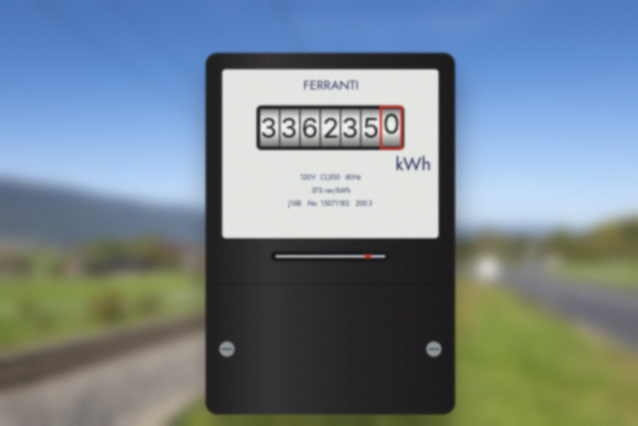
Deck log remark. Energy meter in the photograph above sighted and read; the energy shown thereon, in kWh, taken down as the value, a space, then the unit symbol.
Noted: 336235.0 kWh
